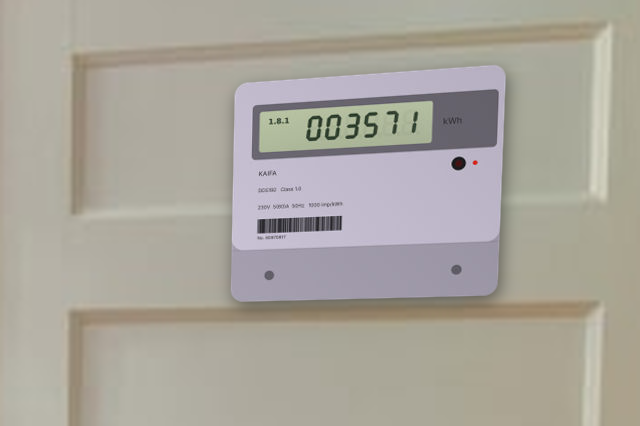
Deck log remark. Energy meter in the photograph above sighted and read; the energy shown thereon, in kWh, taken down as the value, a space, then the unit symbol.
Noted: 3571 kWh
